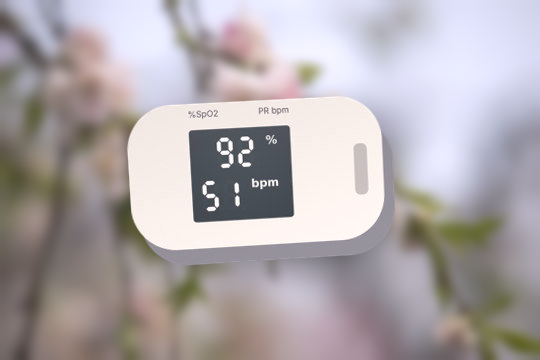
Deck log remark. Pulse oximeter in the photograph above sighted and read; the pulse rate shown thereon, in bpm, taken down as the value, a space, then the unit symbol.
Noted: 51 bpm
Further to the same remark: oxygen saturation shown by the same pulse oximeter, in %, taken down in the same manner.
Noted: 92 %
